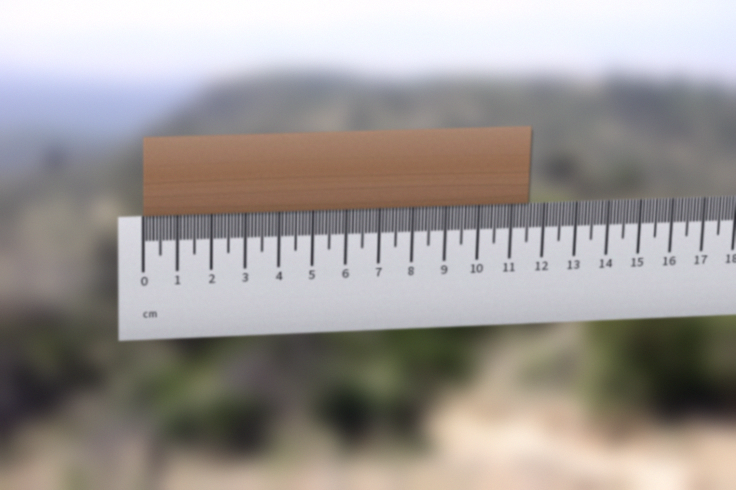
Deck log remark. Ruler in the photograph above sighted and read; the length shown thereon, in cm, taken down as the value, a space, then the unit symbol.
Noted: 11.5 cm
